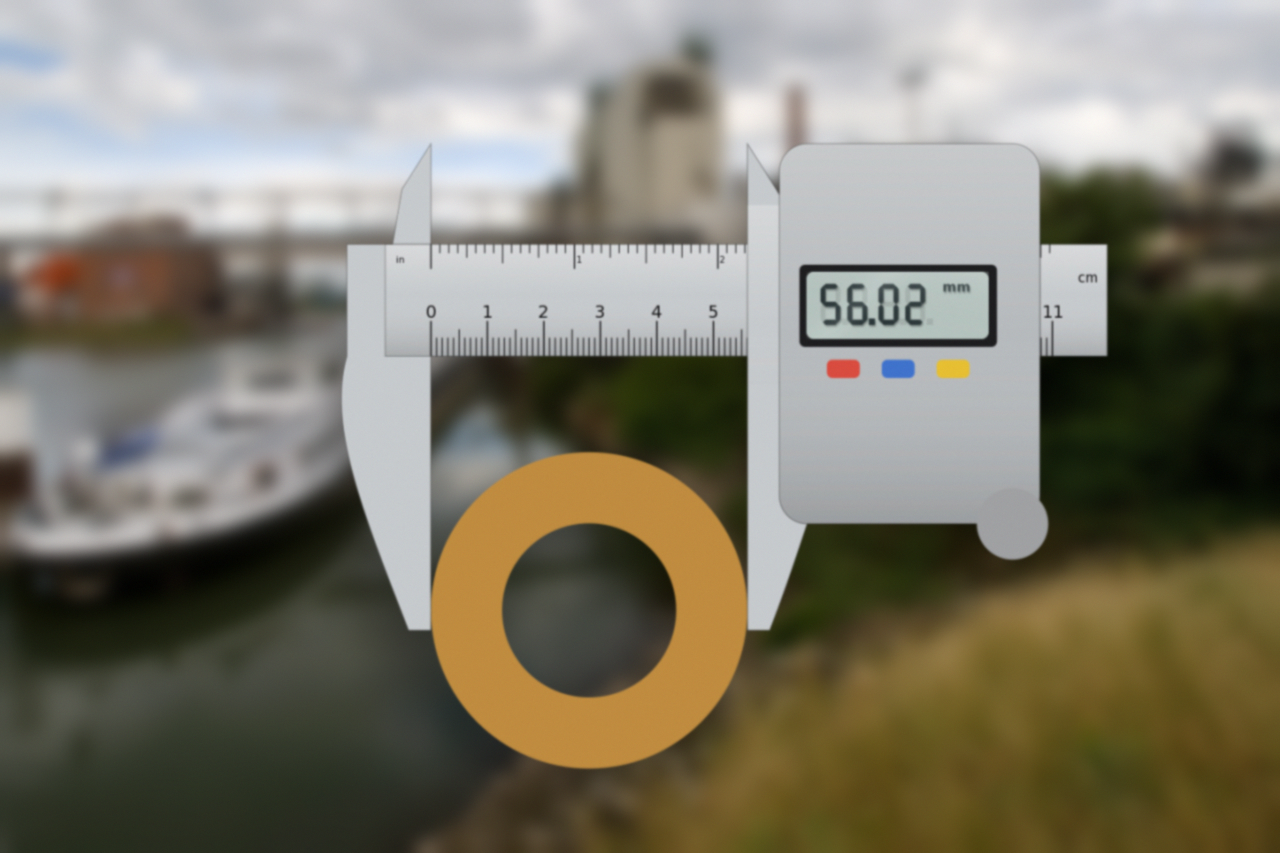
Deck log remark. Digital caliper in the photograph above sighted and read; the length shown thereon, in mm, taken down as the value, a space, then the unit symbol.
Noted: 56.02 mm
